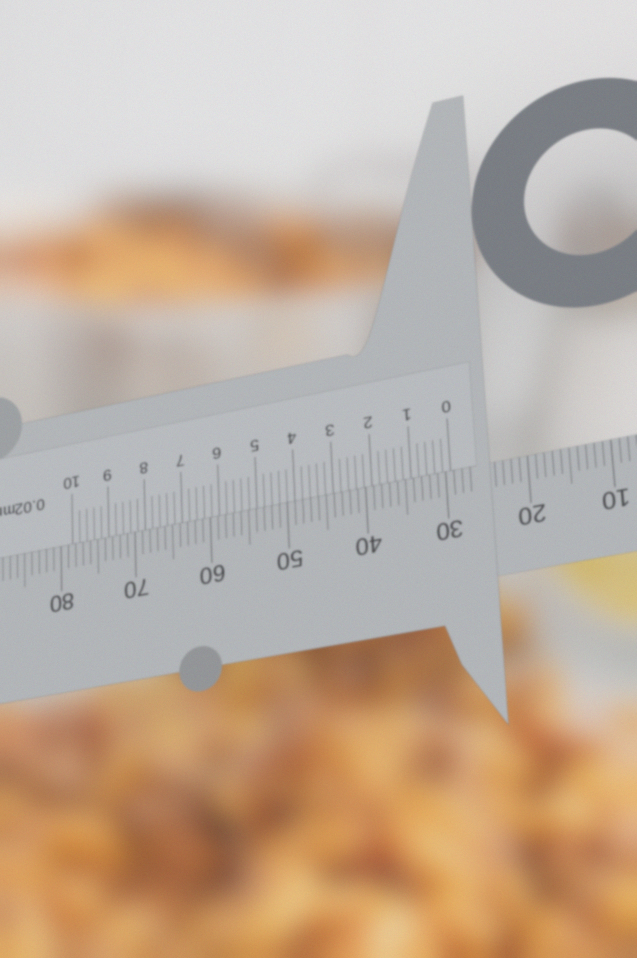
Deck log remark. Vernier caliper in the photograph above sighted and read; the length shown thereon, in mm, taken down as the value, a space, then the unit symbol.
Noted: 29.4 mm
